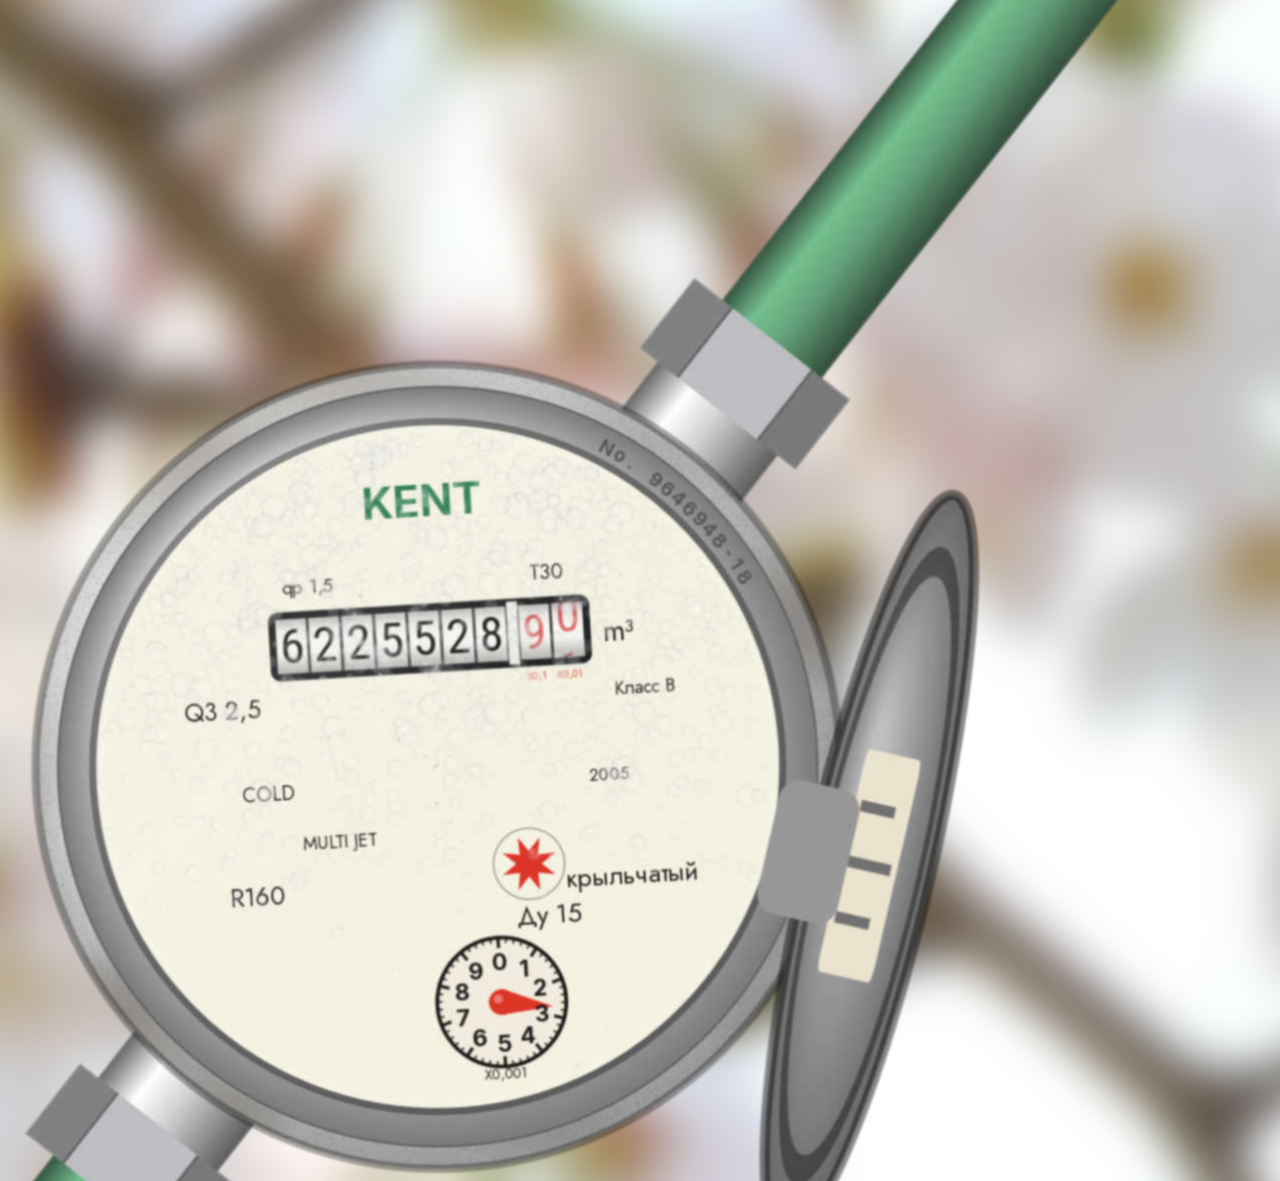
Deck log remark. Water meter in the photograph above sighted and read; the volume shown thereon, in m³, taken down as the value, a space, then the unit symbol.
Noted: 6225528.902 m³
